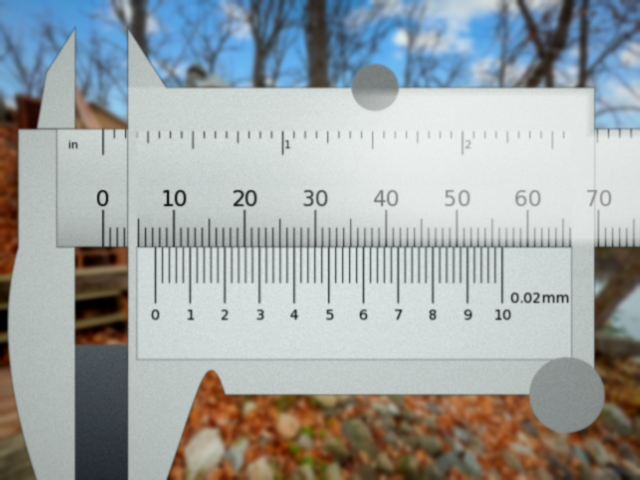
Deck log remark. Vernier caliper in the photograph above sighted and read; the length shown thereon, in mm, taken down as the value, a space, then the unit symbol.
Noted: 7.4 mm
